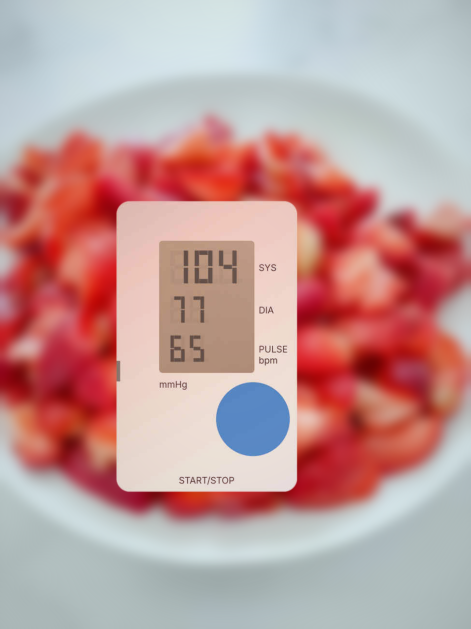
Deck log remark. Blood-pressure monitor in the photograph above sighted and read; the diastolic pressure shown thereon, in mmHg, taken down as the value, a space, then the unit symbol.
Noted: 77 mmHg
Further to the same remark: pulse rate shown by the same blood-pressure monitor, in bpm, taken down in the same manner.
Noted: 65 bpm
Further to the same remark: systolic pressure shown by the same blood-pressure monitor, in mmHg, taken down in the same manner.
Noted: 104 mmHg
